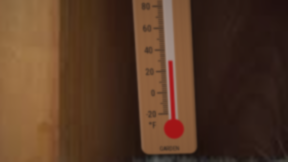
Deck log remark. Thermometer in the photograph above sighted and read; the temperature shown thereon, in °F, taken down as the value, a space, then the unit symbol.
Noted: 30 °F
